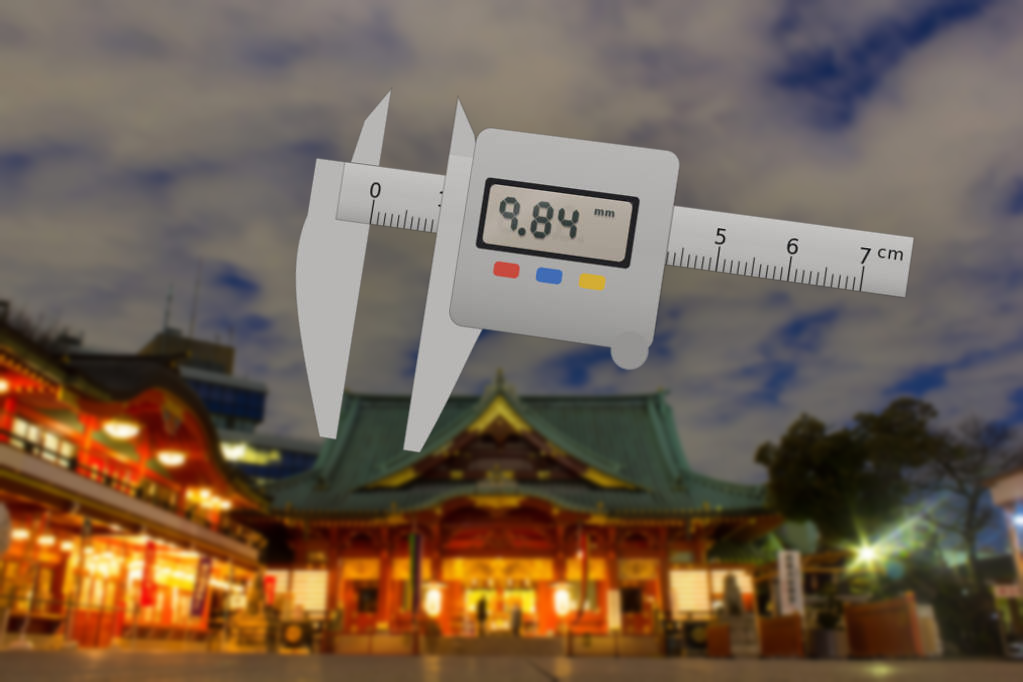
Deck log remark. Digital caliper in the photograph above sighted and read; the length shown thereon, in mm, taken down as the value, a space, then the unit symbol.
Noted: 9.84 mm
